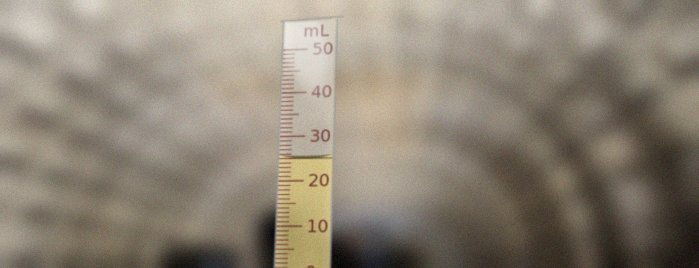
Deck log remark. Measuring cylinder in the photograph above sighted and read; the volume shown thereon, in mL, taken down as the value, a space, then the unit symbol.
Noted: 25 mL
